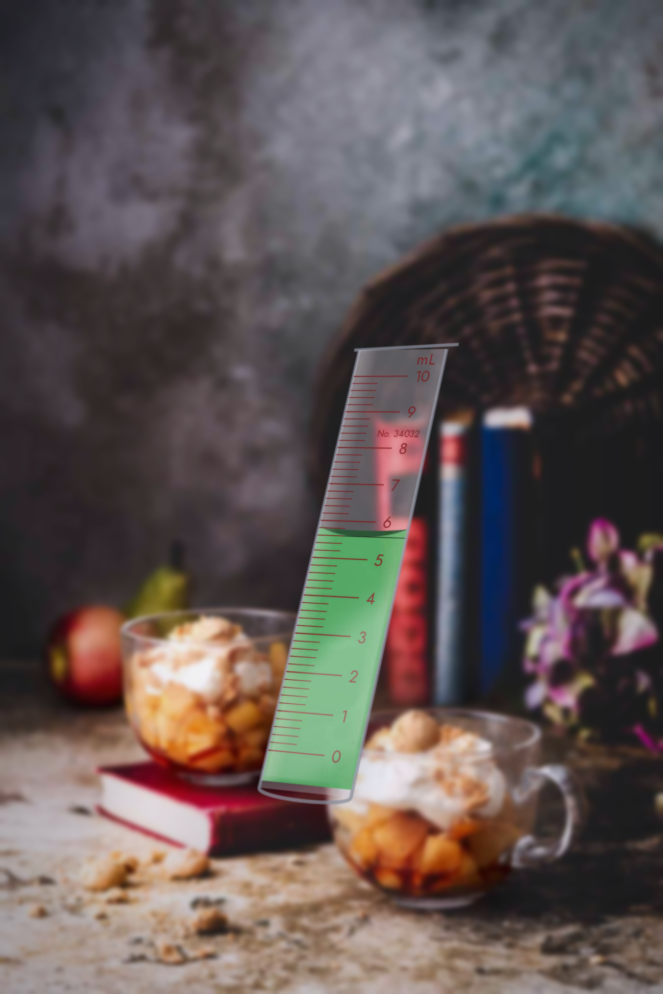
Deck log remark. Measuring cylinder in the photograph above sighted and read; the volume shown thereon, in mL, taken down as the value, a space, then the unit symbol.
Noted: 5.6 mL
